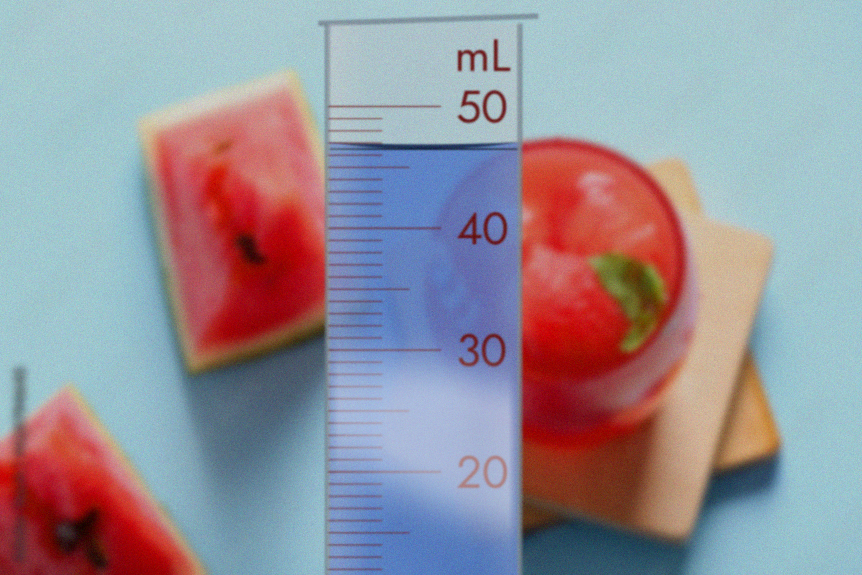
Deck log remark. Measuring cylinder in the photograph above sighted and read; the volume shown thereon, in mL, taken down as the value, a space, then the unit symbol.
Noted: 46.5 mL
